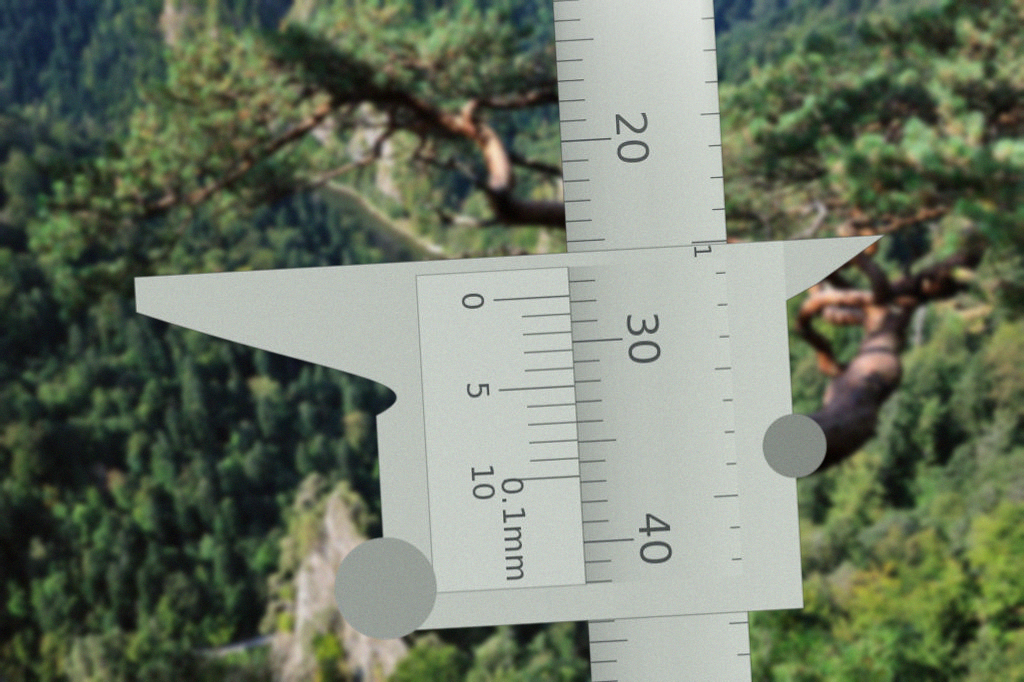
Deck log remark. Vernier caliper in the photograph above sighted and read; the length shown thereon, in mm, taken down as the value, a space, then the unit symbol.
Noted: 27.7 mm
